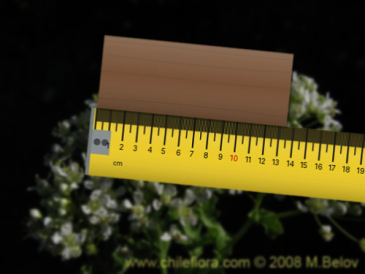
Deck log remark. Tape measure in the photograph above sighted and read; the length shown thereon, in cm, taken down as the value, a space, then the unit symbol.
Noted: 13.5 cm
